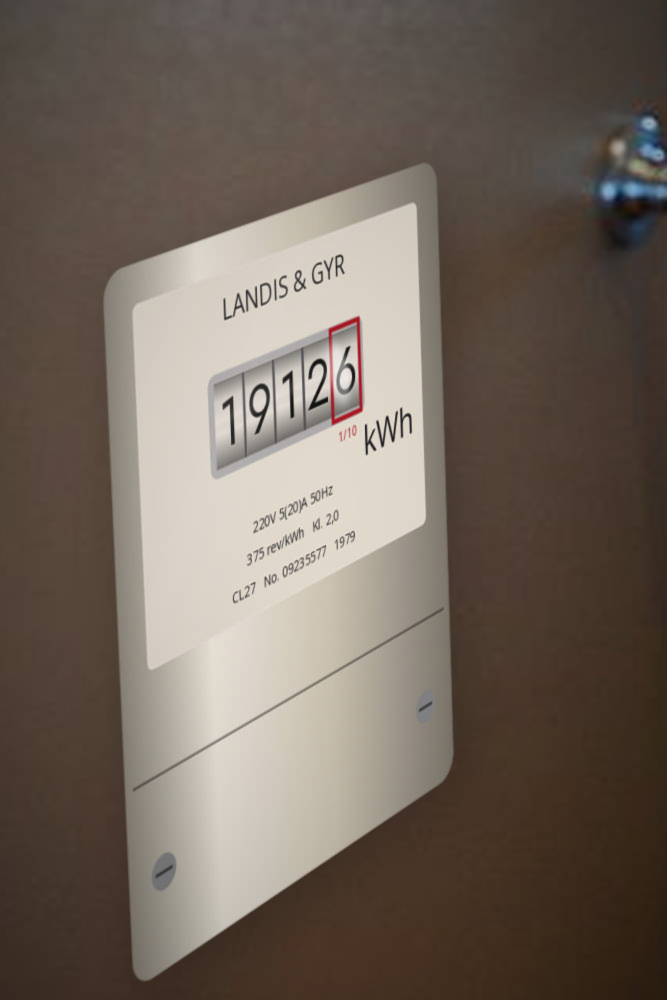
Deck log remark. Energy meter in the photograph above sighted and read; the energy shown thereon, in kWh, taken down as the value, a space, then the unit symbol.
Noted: 1912.6 kWh
